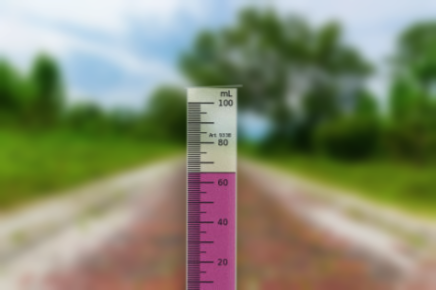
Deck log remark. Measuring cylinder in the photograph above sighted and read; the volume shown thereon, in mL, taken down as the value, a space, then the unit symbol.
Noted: 65 mL
